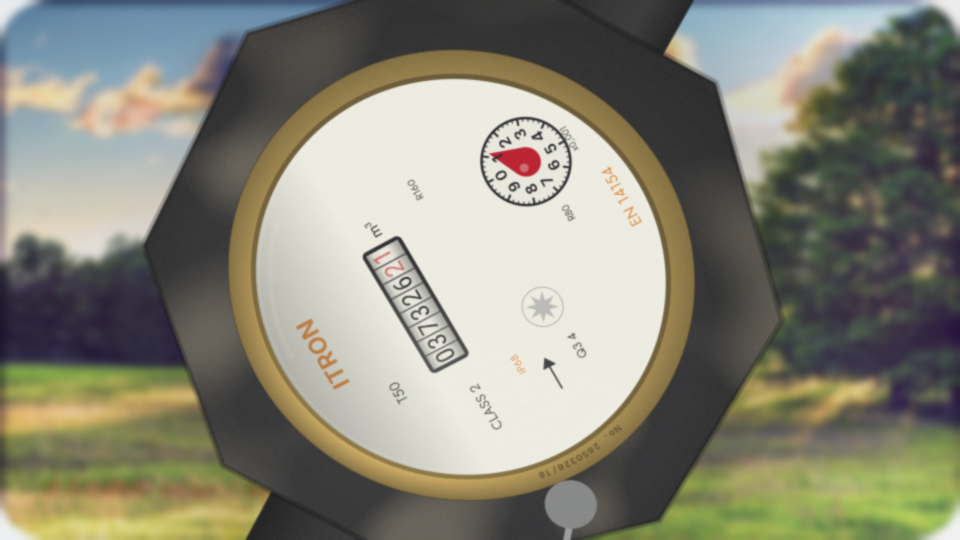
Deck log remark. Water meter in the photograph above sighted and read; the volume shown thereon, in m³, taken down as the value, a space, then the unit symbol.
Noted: 37326.211 m³
